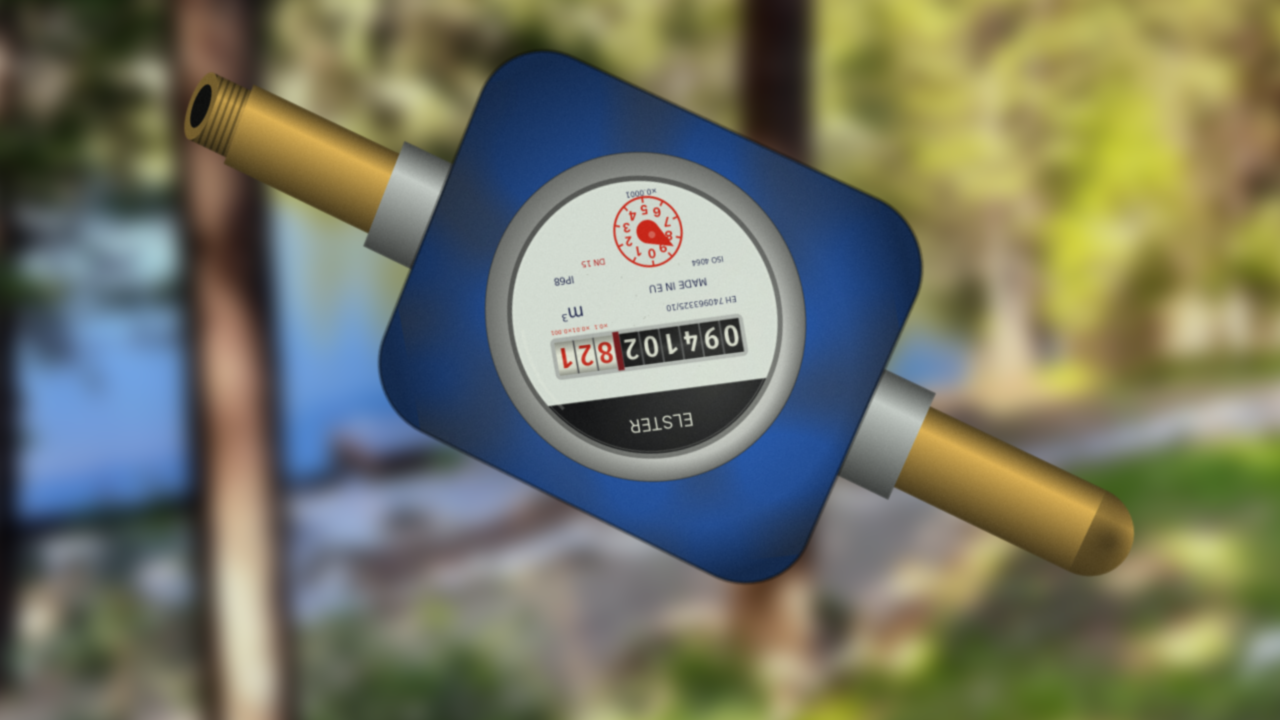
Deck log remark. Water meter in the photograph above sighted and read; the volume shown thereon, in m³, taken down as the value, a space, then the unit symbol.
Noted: 94102.8218 m³
